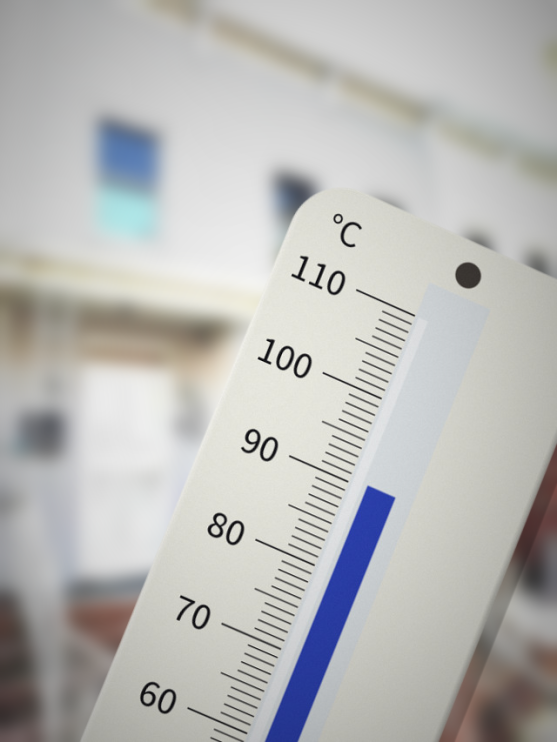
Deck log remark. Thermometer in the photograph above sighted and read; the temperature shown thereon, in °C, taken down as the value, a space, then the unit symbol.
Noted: 90.5 °C
